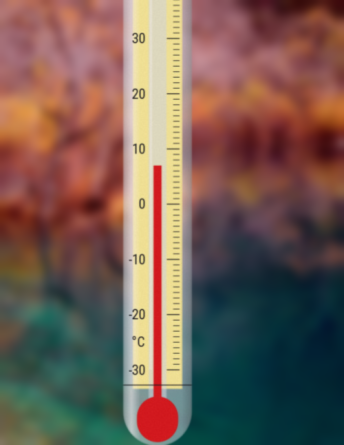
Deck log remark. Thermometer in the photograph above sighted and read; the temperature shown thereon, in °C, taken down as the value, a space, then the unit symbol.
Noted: 7 °C
